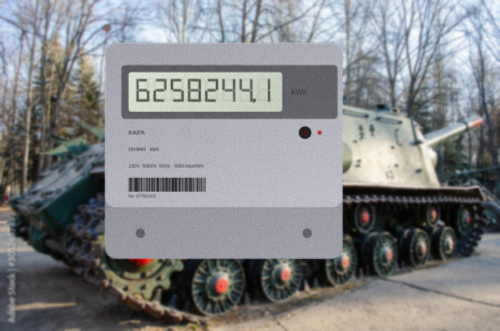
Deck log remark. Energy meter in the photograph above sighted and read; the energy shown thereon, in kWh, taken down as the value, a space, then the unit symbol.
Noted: 6258244.1 kWh
